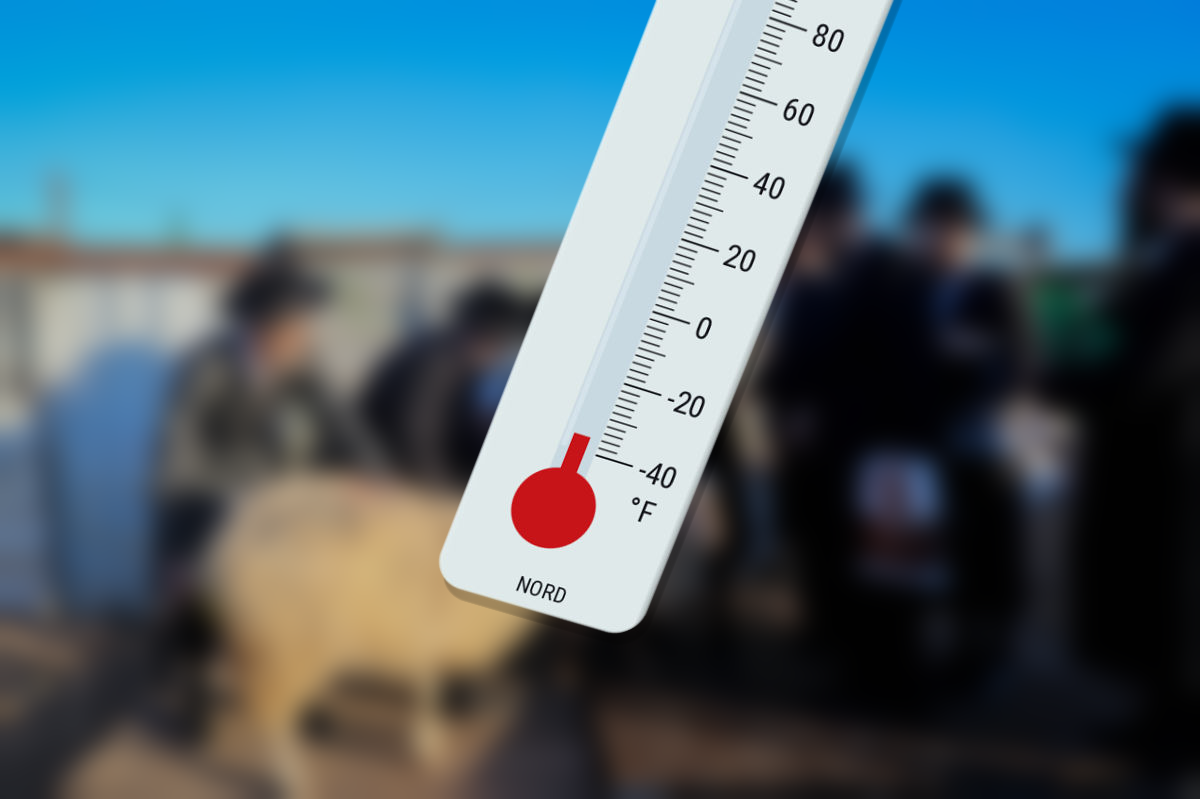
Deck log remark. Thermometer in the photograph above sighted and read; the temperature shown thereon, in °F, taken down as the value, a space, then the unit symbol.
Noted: -36 °F
